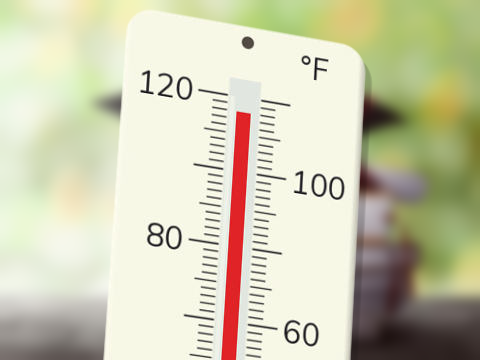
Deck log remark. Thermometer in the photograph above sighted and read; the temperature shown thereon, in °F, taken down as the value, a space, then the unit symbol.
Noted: 116 °F
